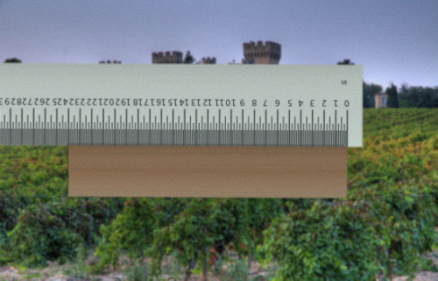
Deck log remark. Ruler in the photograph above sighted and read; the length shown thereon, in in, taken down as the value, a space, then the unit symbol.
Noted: 24 in
